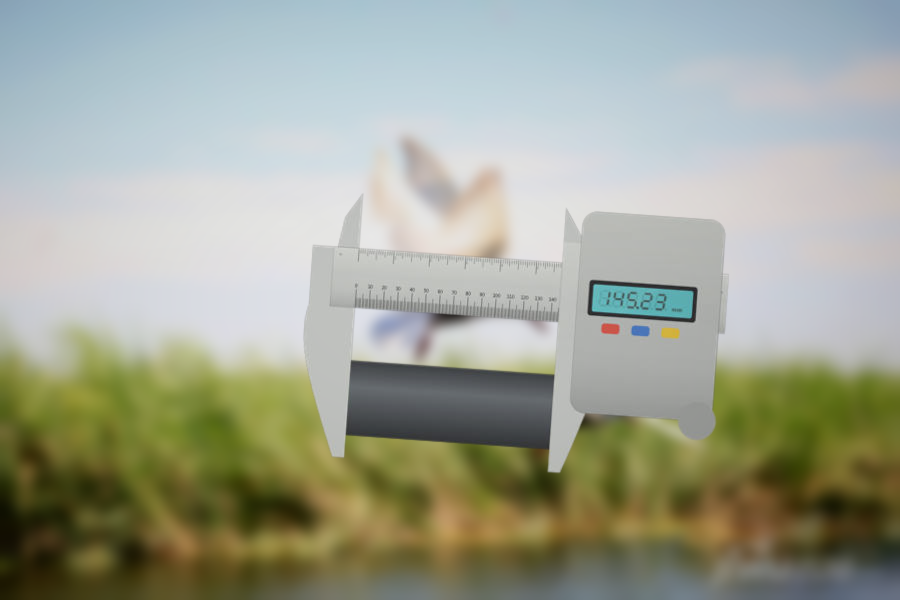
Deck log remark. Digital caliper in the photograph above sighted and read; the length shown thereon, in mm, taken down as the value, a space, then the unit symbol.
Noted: 145.23 mm
